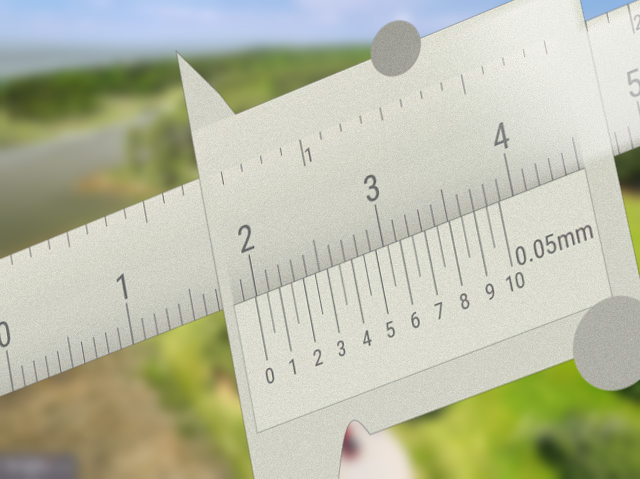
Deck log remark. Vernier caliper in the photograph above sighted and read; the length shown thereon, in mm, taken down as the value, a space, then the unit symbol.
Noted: 19.9 mm
